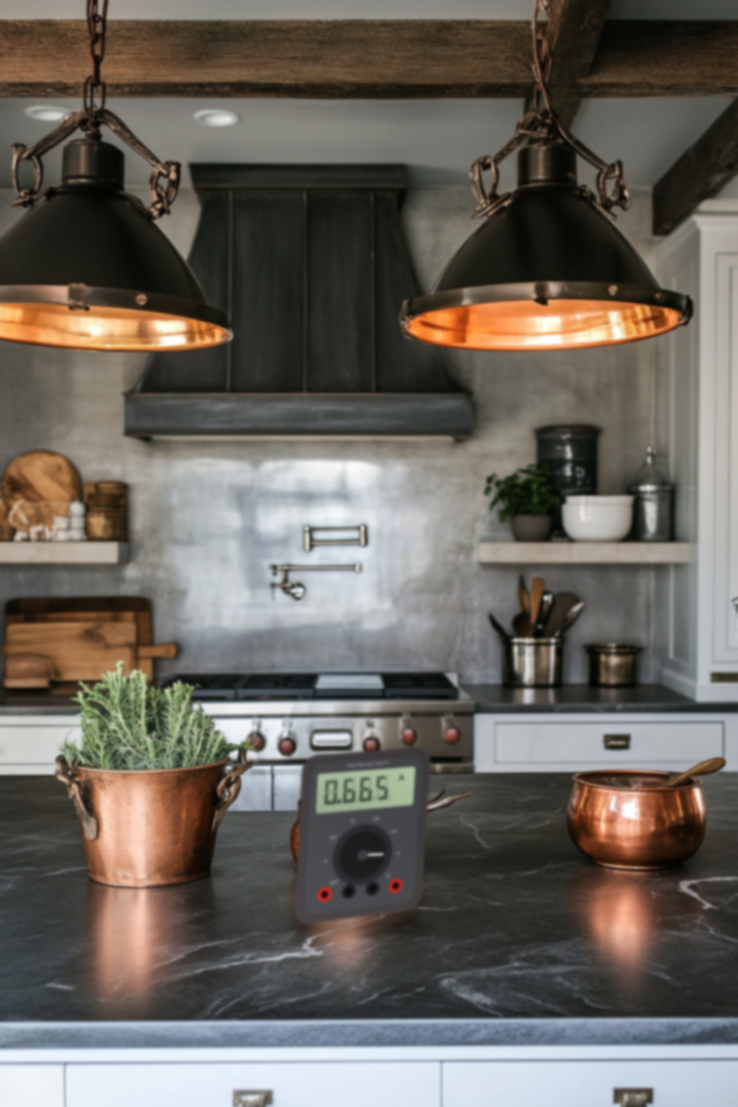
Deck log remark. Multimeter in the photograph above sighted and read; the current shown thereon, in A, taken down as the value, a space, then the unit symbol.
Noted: 0.665 A
